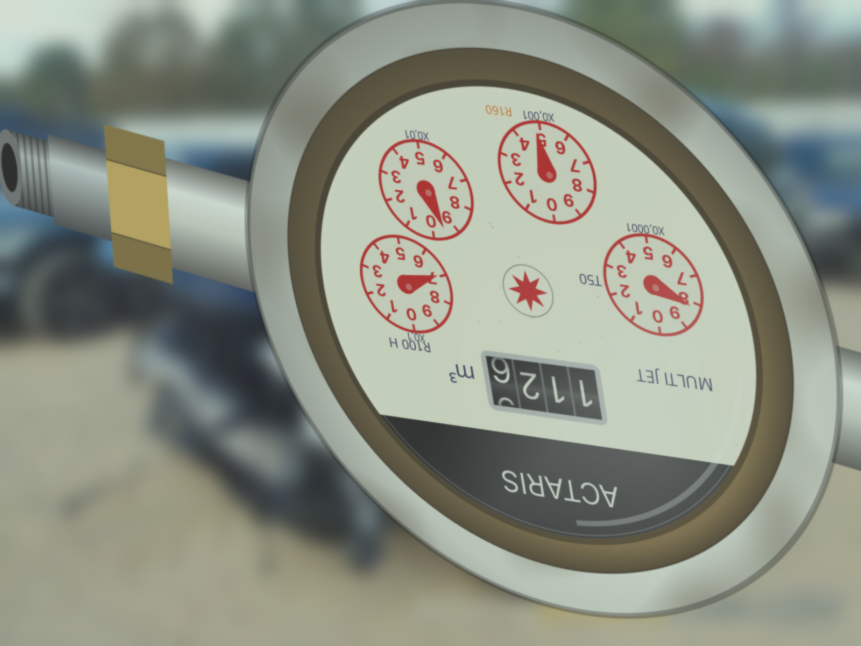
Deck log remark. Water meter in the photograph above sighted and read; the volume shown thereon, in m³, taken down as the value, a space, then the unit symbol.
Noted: 1125.6948 m³
